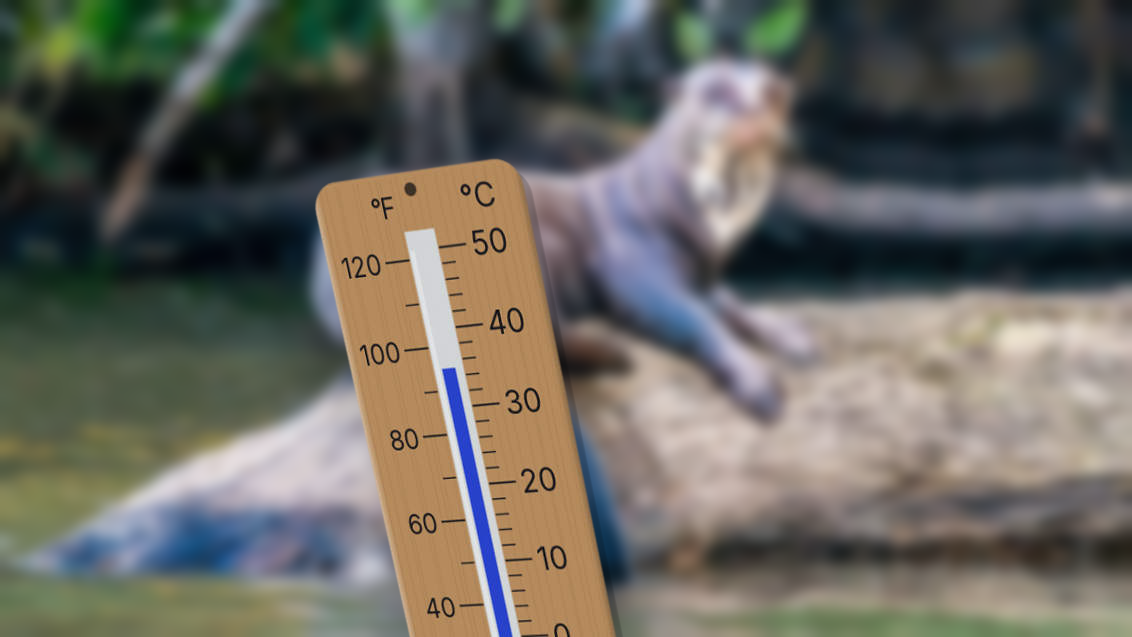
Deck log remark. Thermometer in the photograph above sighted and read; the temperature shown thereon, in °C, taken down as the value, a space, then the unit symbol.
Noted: 35 °C
